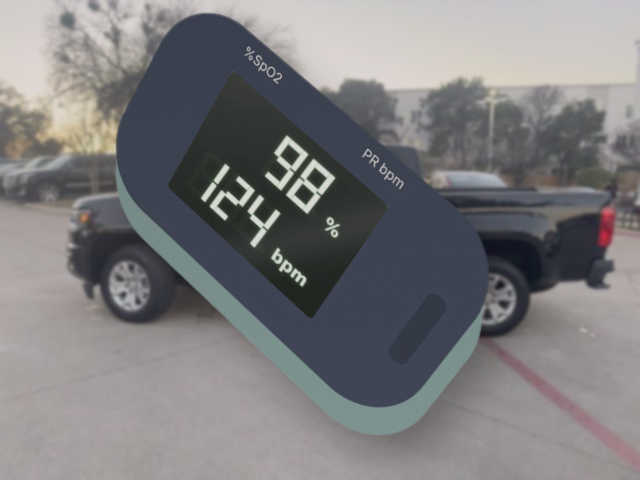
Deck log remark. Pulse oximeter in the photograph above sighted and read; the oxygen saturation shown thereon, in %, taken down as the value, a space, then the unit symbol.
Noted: 98 %
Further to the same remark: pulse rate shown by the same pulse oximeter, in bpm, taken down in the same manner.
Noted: 124 bpm
